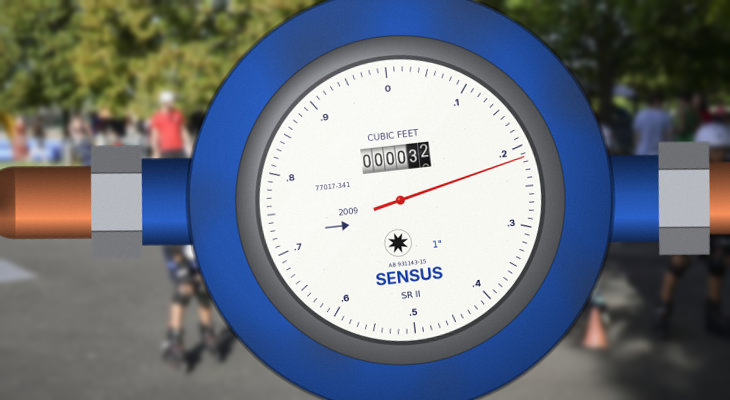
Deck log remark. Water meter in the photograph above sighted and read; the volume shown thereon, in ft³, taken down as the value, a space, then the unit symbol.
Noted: 32.21 ft³
